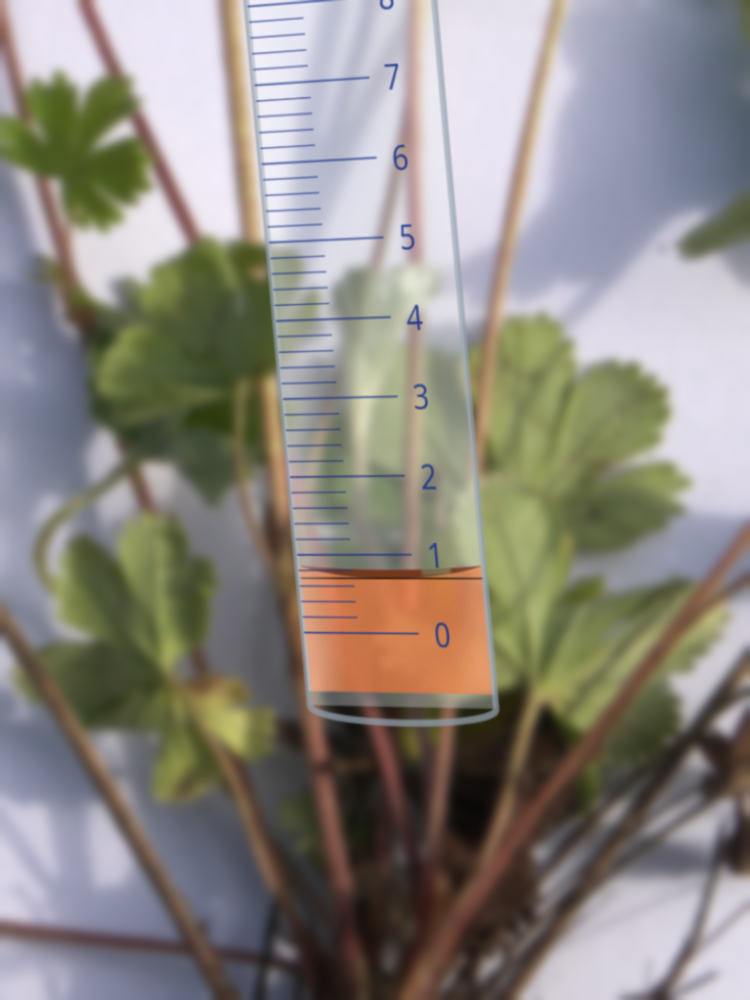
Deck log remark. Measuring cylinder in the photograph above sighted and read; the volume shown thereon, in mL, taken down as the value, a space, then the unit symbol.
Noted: 0.7 mL
